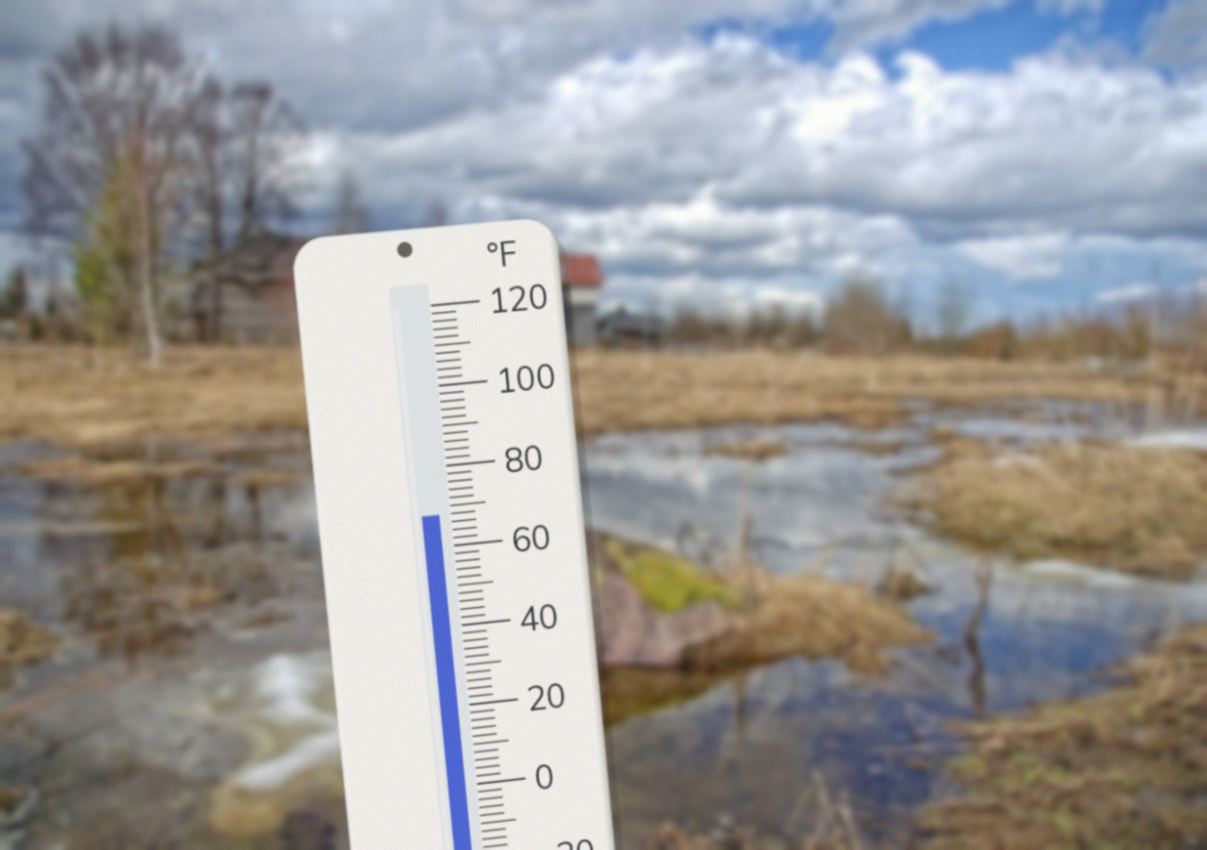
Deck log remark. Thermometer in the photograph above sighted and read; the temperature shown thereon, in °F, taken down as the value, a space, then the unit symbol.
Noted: 68 °F
